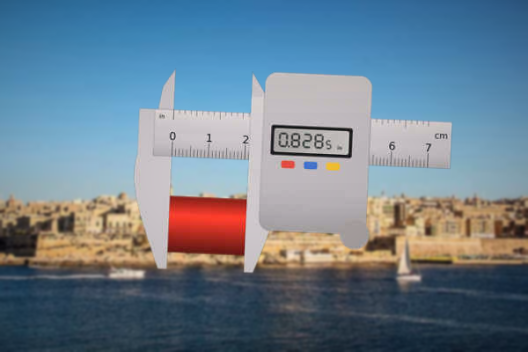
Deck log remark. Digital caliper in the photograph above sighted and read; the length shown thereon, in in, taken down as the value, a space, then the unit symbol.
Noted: 0.8285 in
